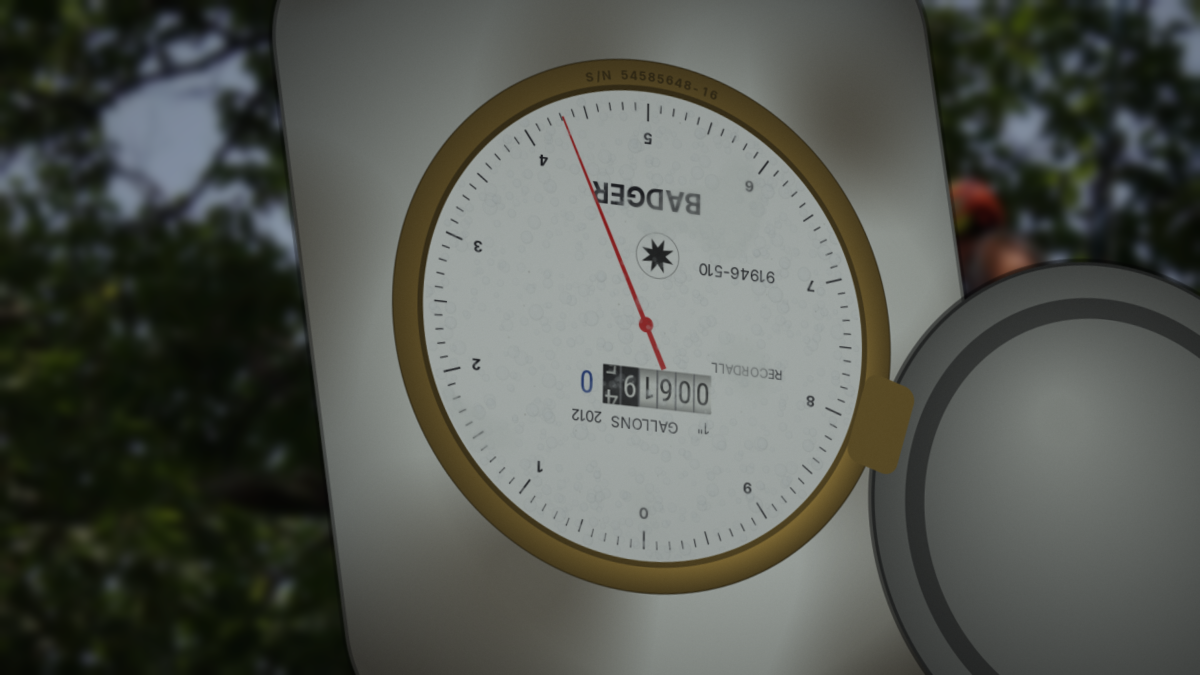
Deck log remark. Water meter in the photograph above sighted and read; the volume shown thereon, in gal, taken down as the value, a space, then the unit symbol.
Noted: 61944.3 gal
